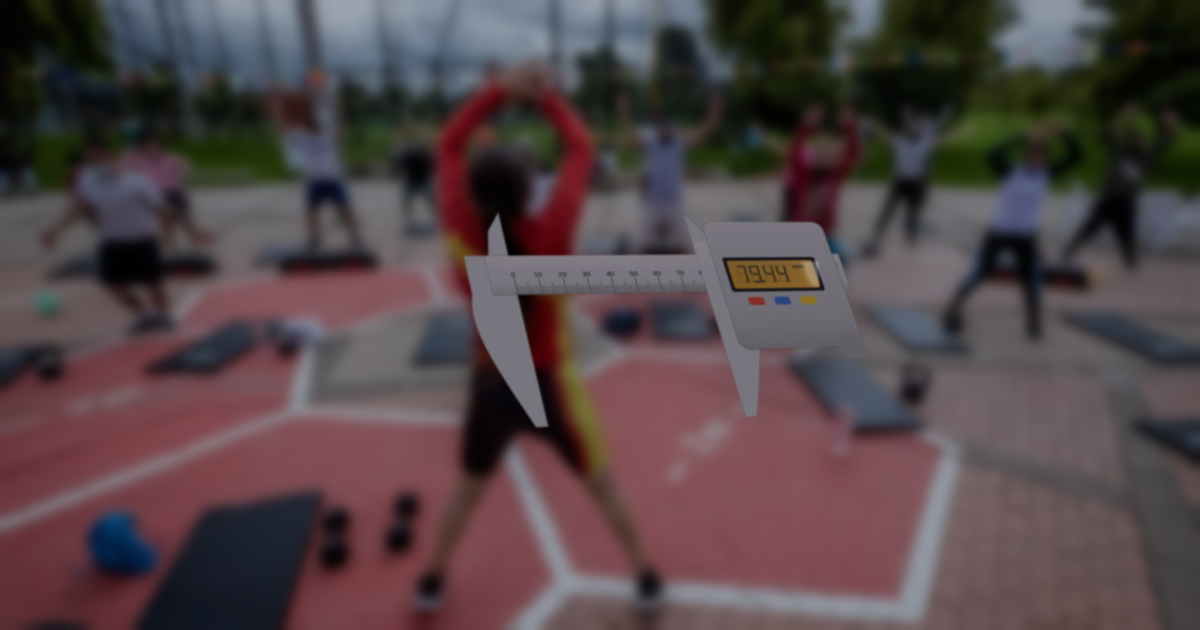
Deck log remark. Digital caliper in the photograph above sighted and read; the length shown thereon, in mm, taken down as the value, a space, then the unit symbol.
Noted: 79.44 mm
